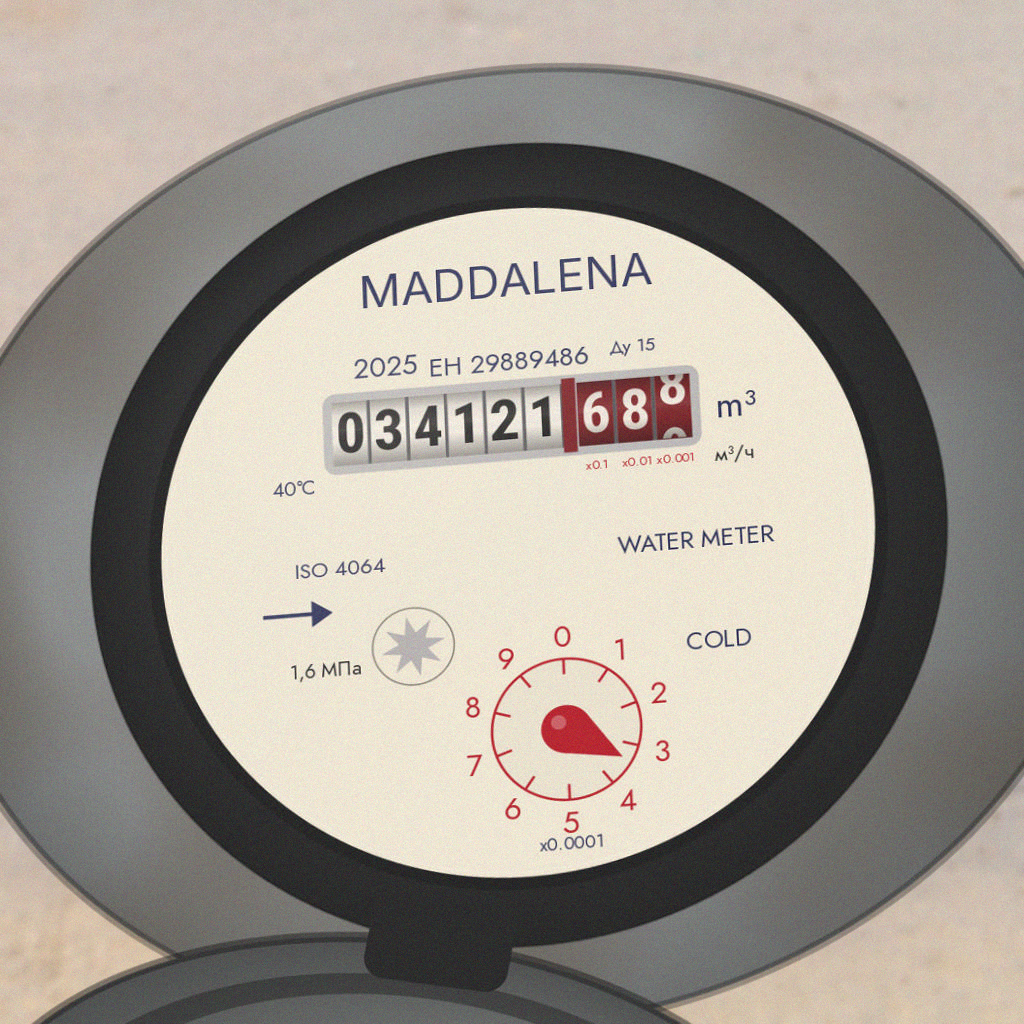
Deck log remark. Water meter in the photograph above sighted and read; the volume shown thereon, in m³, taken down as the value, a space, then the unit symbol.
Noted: 34121.6883 m³
